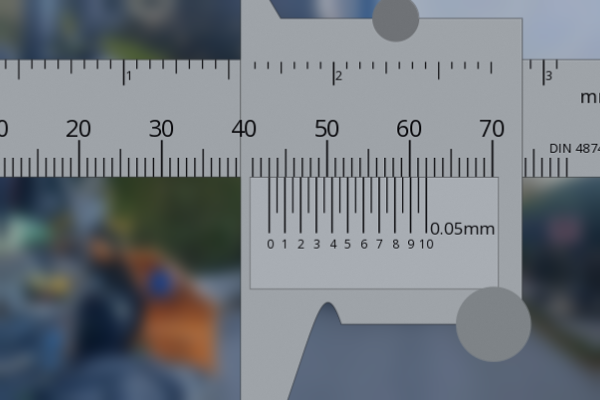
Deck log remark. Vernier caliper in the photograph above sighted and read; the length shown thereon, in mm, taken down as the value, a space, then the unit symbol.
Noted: 43.0 mm
